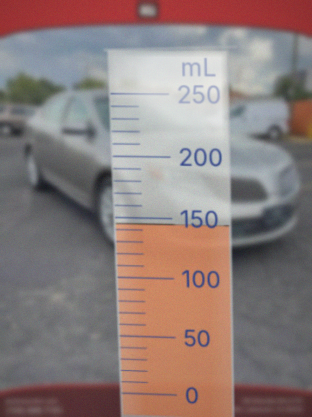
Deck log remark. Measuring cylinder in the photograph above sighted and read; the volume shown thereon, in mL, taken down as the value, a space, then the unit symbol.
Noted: 145 mL
